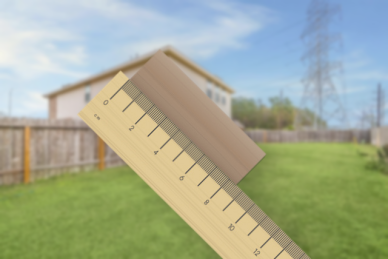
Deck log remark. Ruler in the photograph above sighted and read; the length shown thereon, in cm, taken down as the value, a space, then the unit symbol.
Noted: 8.5 cm
